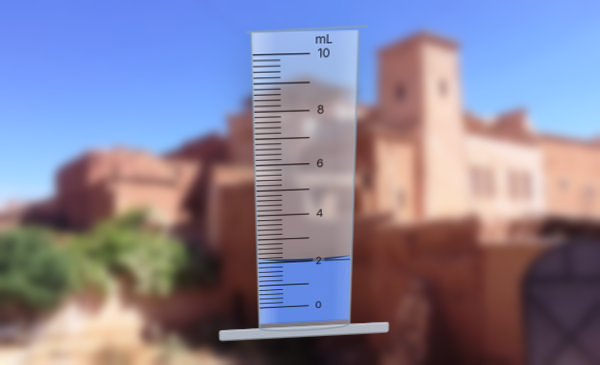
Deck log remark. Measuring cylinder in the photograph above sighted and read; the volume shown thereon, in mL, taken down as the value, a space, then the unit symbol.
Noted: 2 mL
